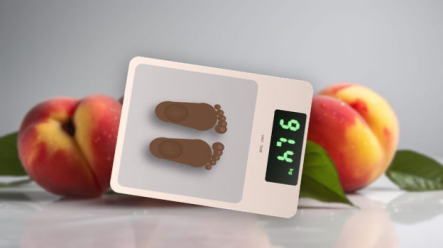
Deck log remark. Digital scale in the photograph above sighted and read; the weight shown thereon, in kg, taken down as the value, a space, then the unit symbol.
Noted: 91.4 kg
